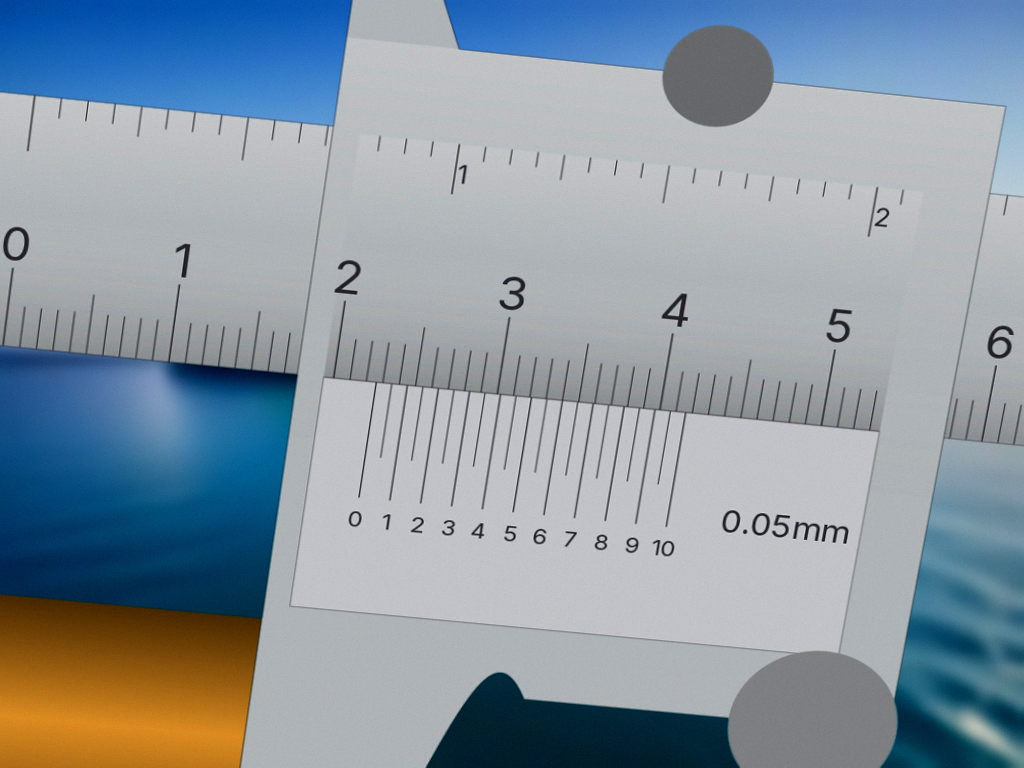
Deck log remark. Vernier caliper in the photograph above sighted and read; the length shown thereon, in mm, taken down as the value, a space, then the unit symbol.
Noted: 22.6 mm
